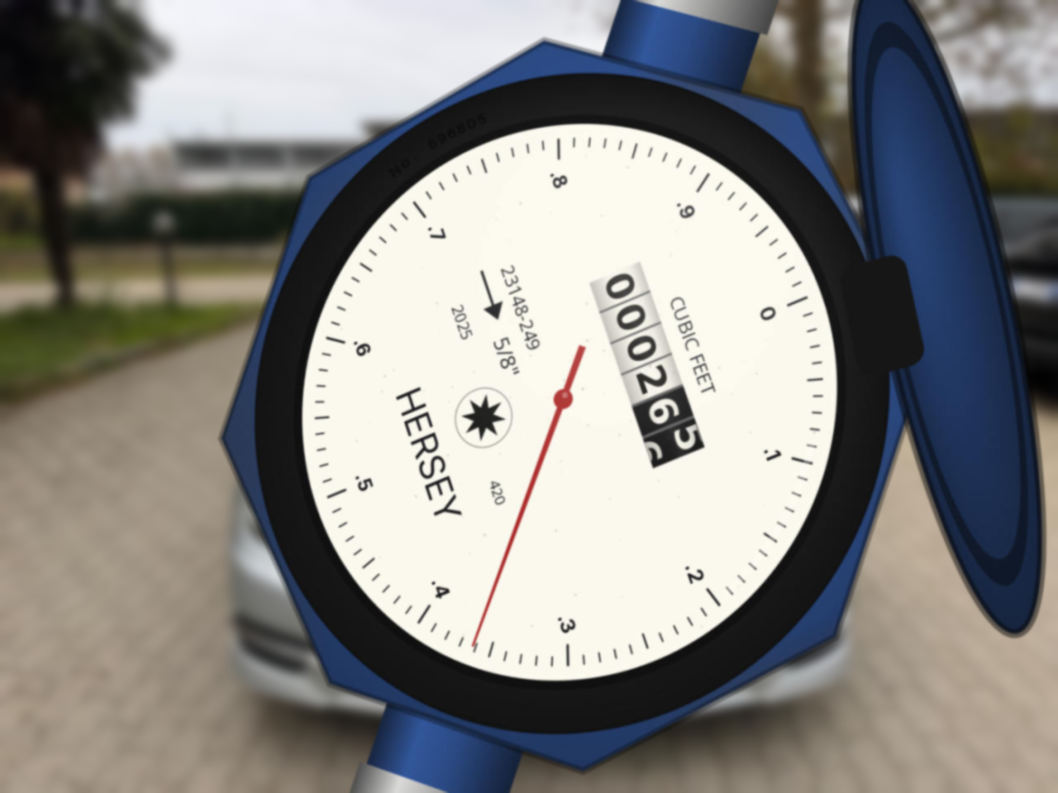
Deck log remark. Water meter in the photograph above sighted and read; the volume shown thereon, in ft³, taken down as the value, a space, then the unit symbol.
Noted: 265.36 ft³
